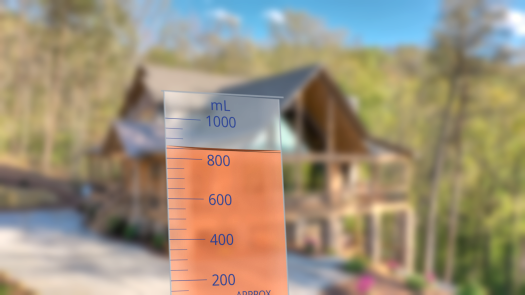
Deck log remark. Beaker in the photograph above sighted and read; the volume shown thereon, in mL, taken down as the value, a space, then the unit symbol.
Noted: 850 mL
